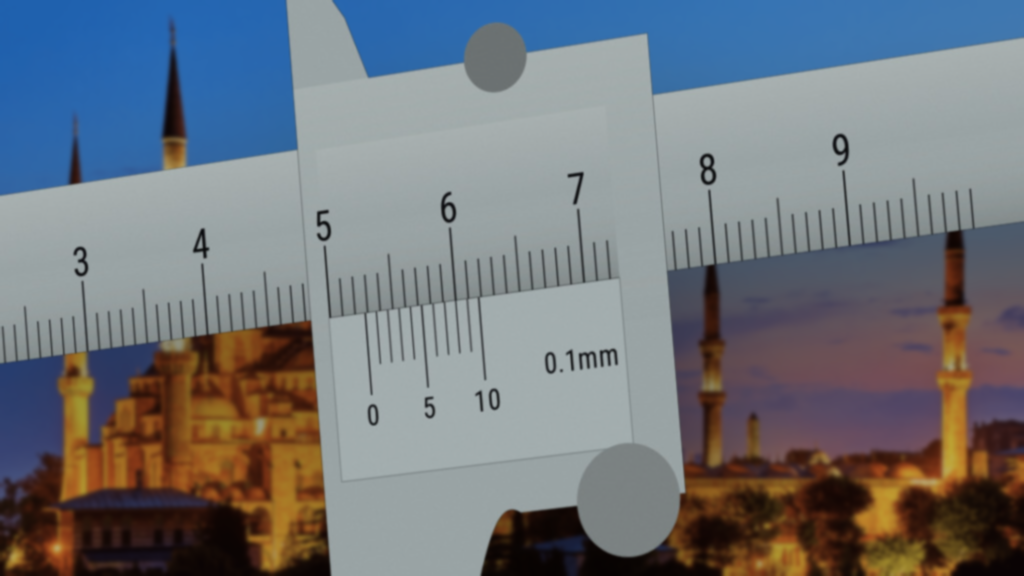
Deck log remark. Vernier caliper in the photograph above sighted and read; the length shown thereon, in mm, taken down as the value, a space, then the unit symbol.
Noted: 52.8 mm
